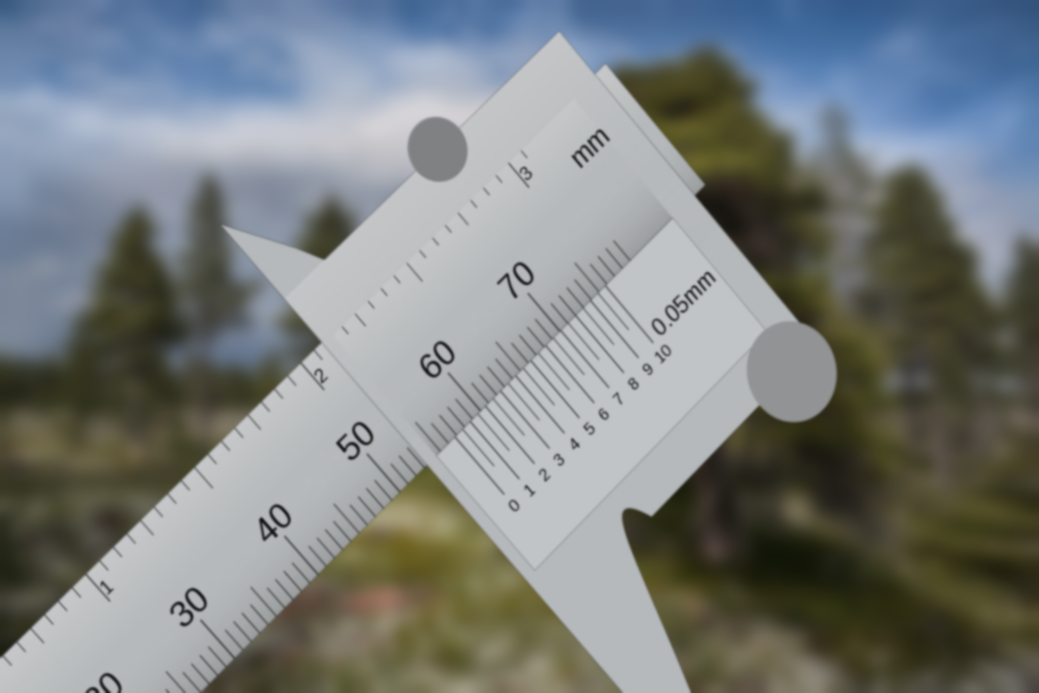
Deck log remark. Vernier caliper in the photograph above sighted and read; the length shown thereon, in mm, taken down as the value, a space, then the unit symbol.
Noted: 56.8 mm
